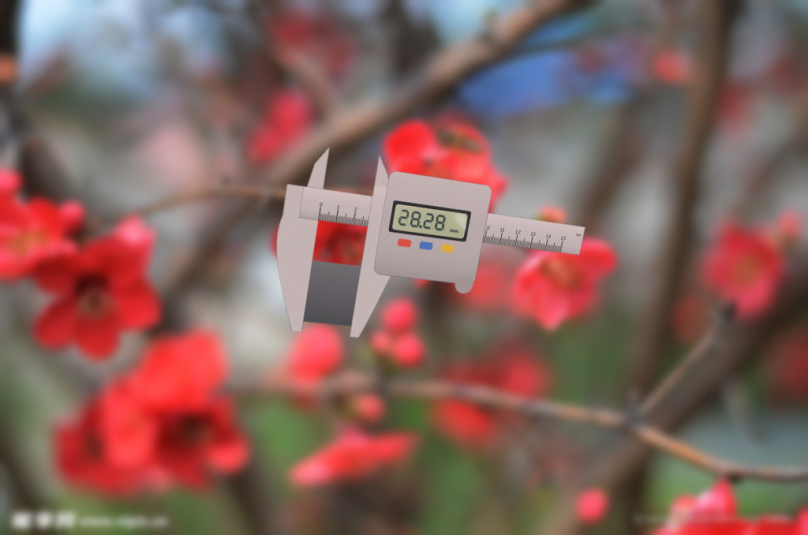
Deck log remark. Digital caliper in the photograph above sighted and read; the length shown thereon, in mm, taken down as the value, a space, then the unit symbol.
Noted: 28.28 mm
